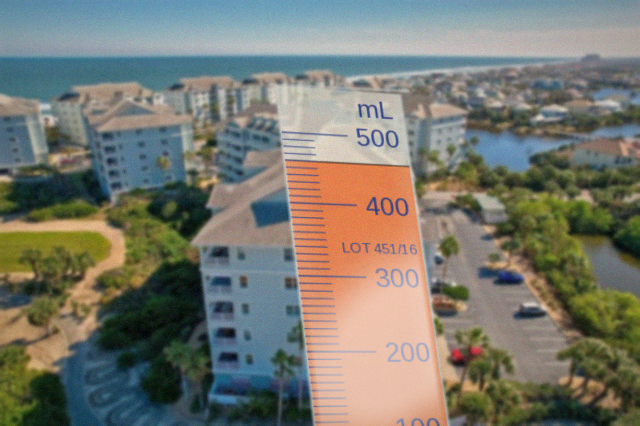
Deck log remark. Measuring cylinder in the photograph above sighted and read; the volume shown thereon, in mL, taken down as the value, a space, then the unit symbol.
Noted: 460 mL
